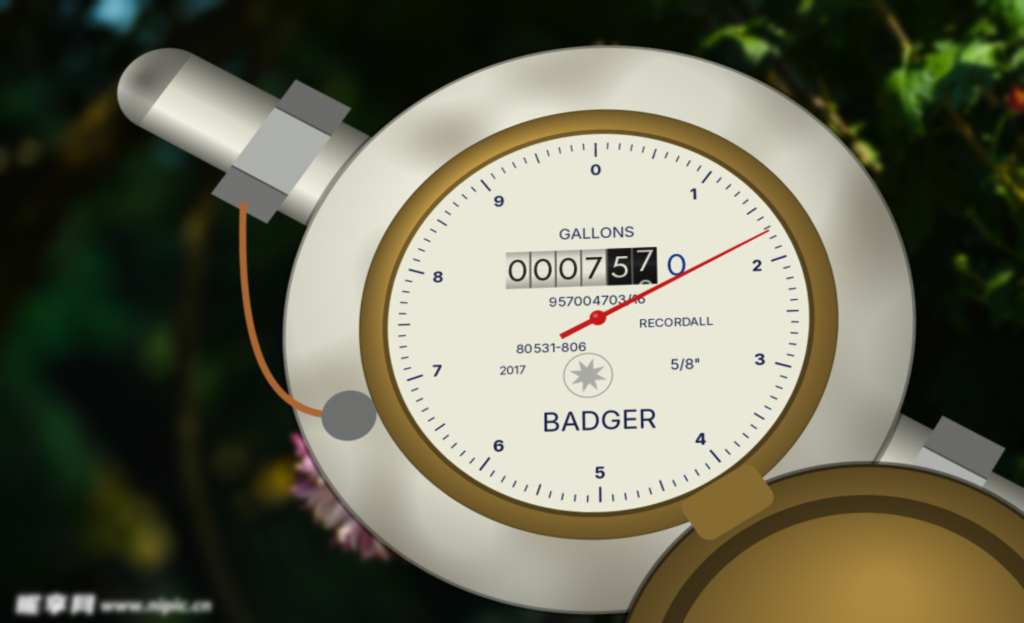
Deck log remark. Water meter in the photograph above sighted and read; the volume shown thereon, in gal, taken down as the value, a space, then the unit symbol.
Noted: 7571.7 gal
